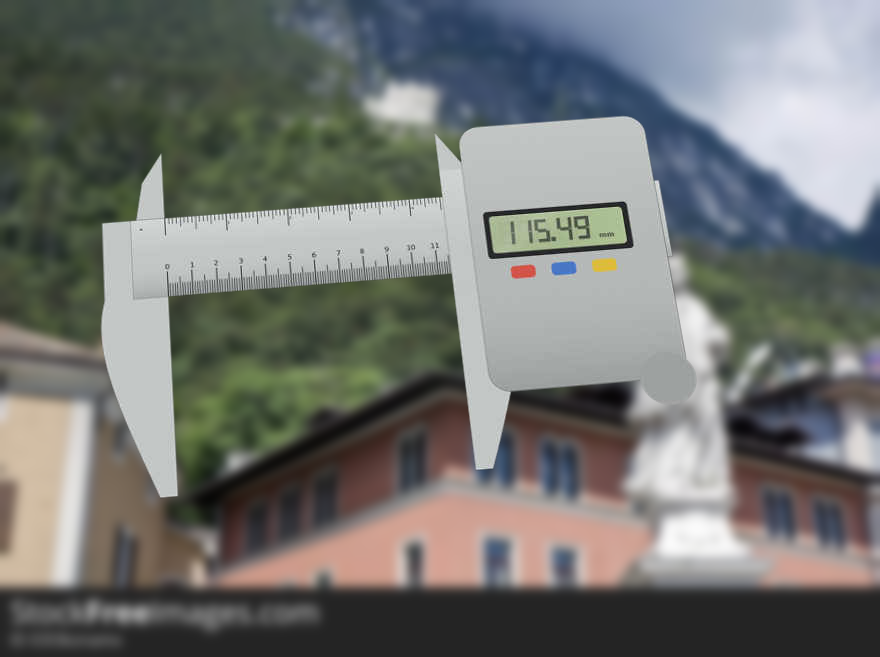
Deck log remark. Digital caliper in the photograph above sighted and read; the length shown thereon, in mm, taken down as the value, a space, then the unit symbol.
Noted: 115.49 mm
